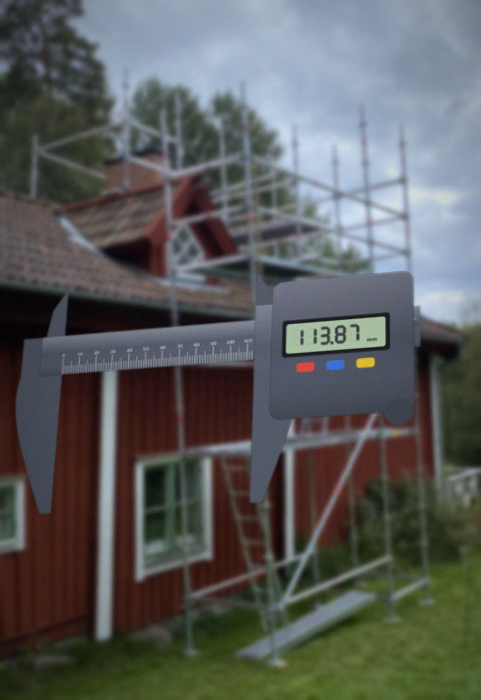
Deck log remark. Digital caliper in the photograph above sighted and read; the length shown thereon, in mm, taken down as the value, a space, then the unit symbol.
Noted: 113.87 mm
